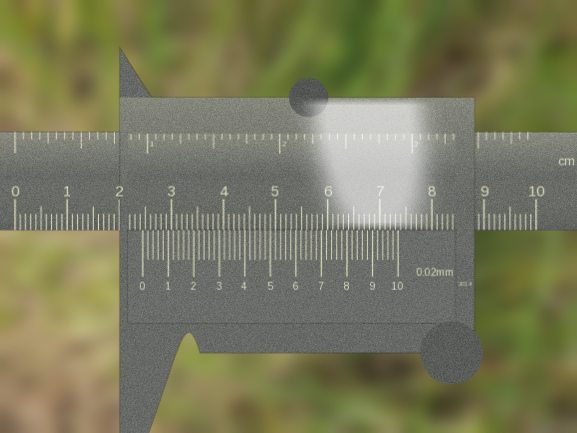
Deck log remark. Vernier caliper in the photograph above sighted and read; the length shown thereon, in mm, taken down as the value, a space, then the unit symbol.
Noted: 24.5 mm
